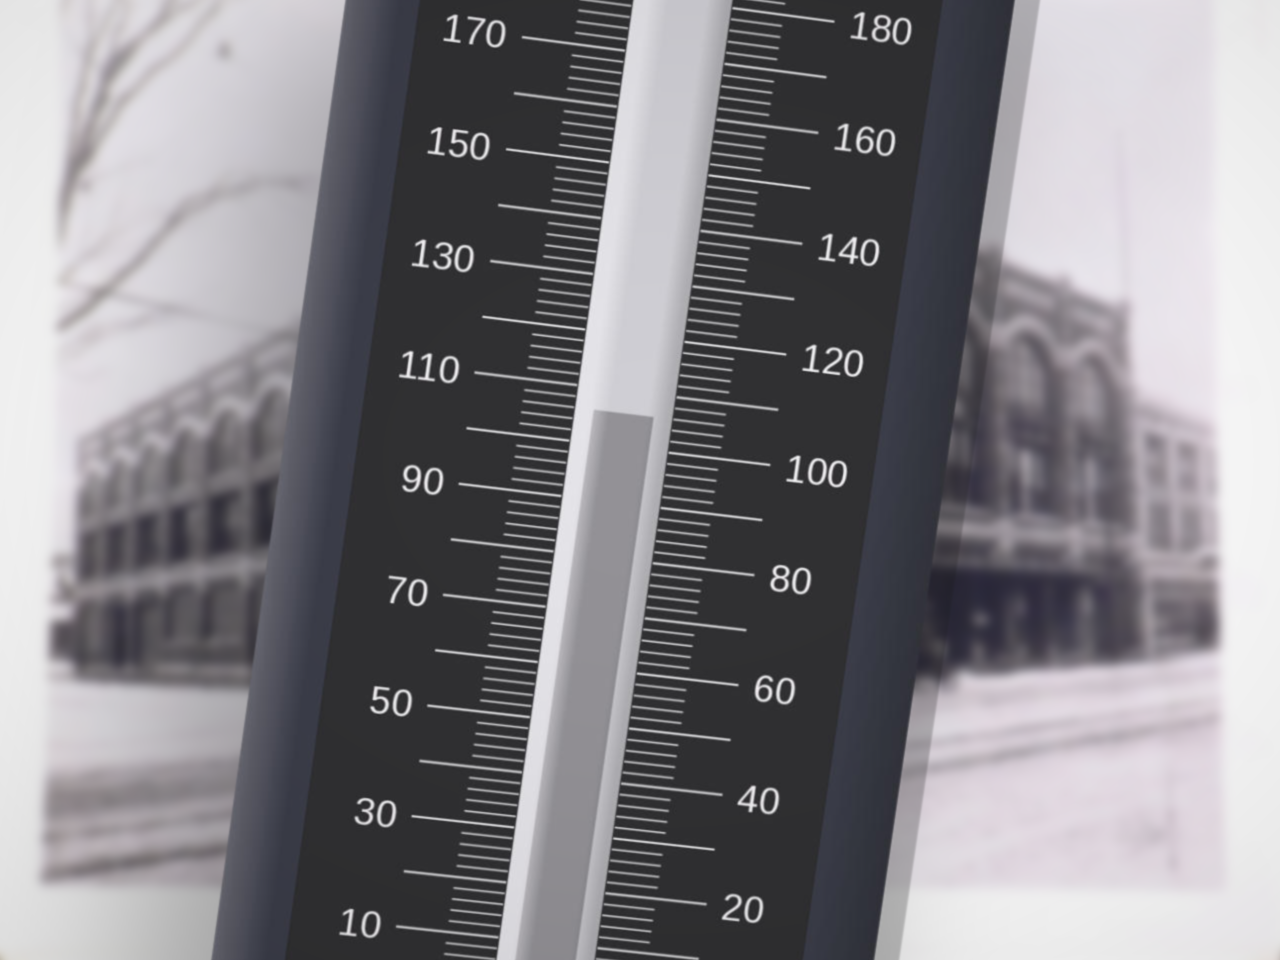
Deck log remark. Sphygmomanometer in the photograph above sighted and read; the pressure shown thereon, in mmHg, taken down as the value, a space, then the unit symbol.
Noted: 106 mmHg
